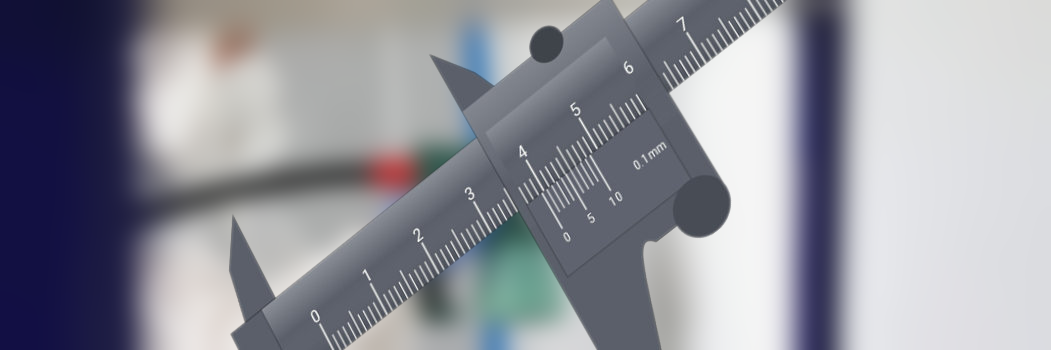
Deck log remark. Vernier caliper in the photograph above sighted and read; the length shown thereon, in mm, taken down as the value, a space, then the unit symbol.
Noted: 39.6 mm
